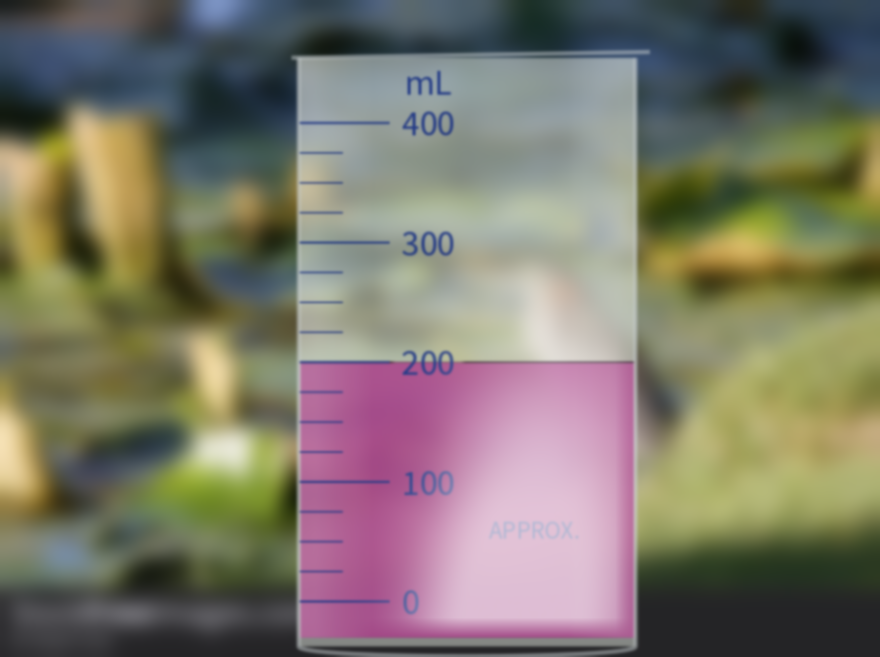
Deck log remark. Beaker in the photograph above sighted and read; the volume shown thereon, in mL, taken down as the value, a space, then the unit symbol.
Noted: 200 mL
